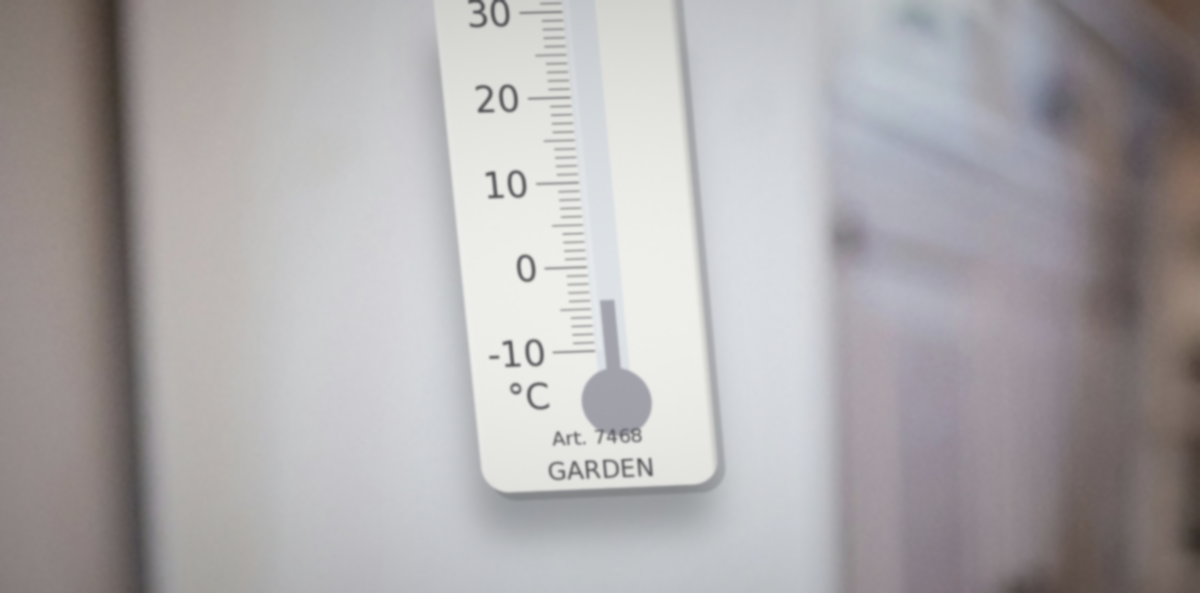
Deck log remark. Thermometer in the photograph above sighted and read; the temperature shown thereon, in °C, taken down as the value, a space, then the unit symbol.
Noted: -4 °C
